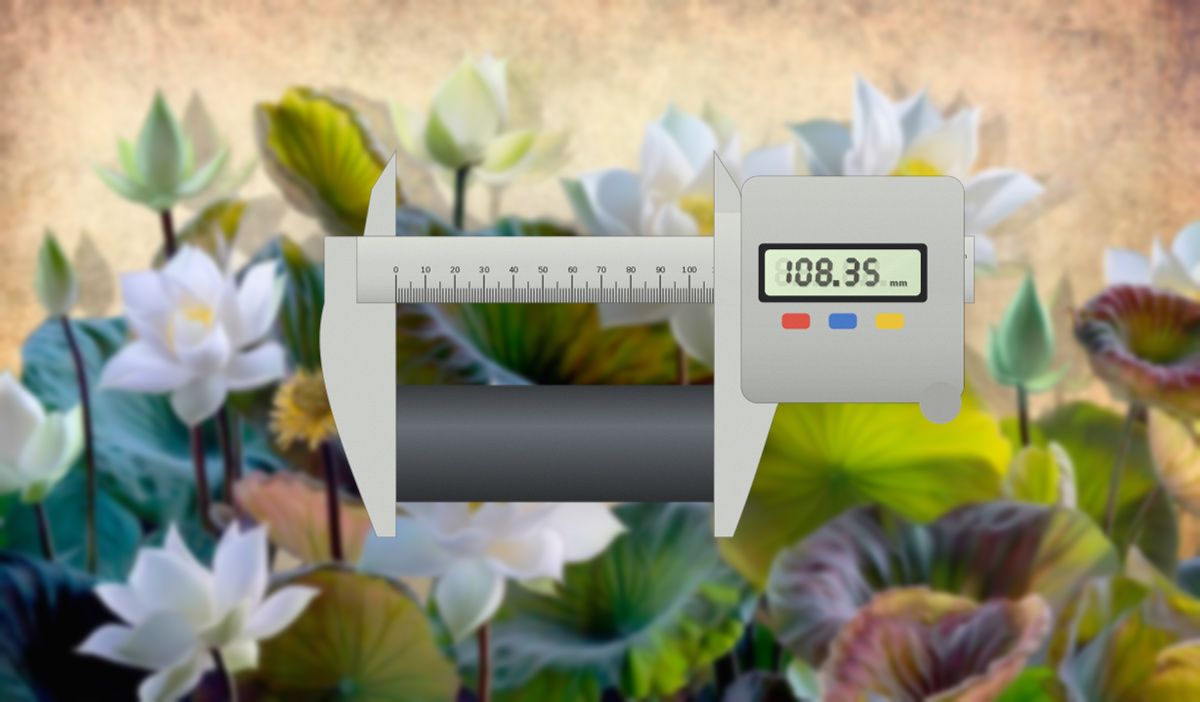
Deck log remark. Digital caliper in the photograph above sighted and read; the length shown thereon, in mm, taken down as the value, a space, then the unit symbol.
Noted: 108.35 mm
